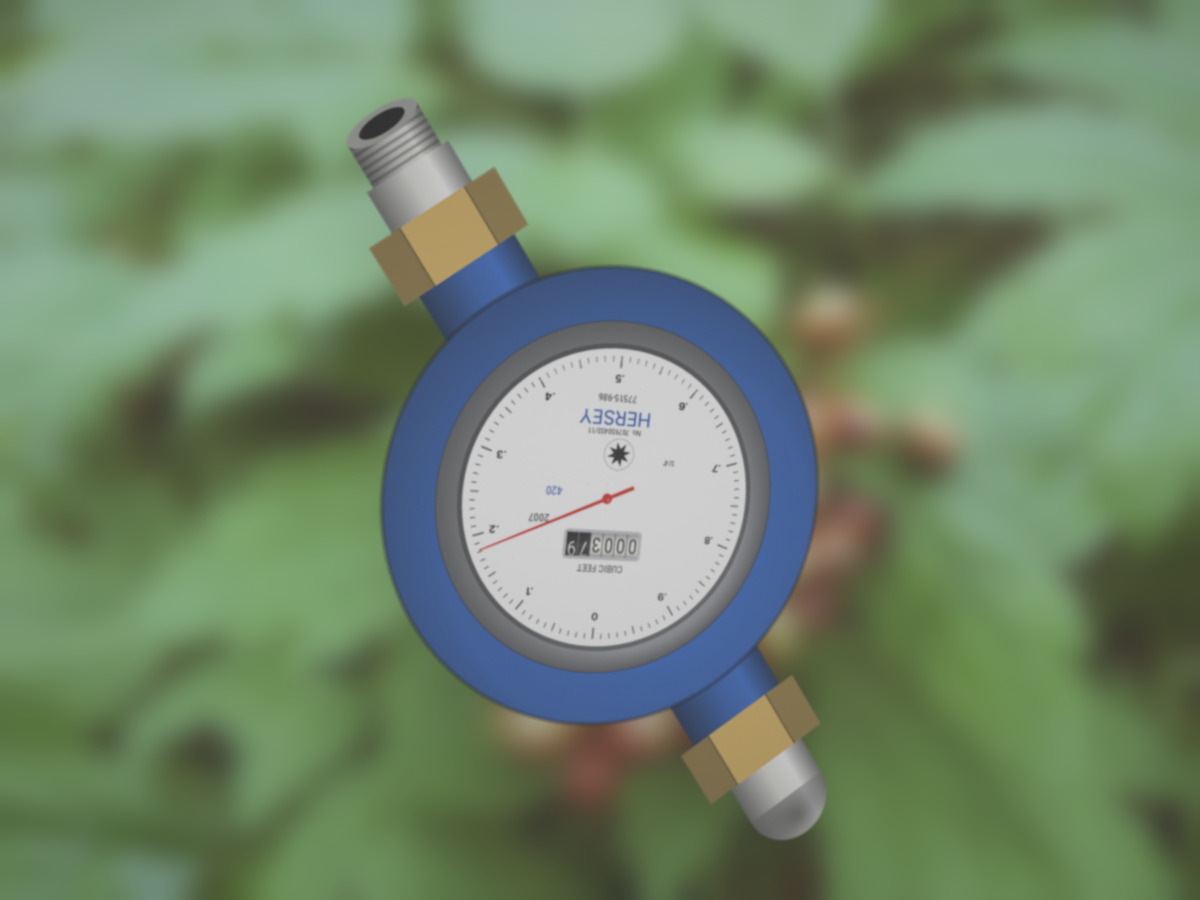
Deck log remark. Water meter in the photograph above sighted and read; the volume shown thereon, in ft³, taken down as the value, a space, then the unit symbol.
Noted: 379.18 ft³
